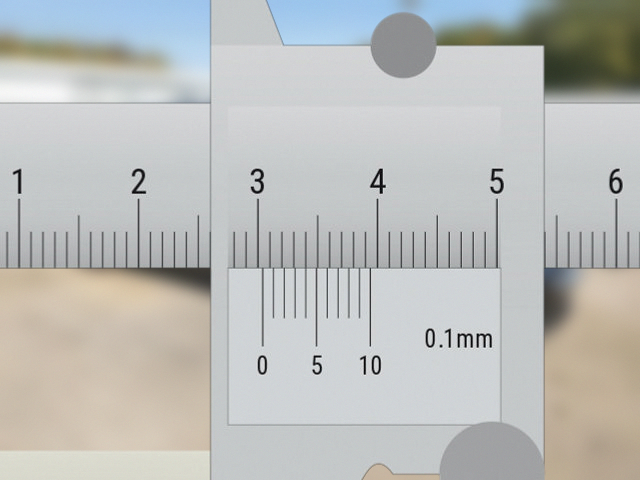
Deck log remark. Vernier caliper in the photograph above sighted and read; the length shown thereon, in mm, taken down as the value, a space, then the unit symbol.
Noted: 30.4 mm
